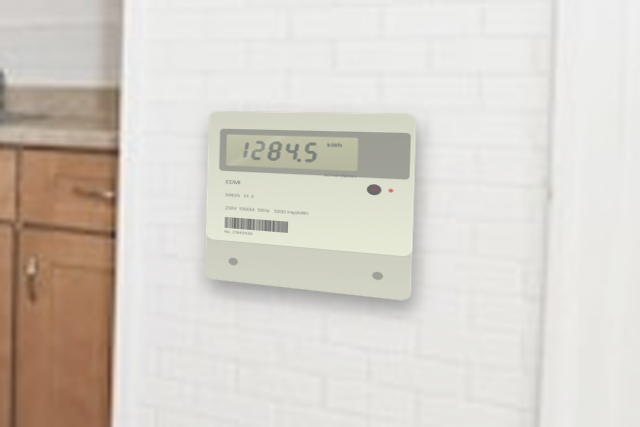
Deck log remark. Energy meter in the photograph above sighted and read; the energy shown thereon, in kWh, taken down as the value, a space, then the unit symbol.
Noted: 1284.5 kWh
